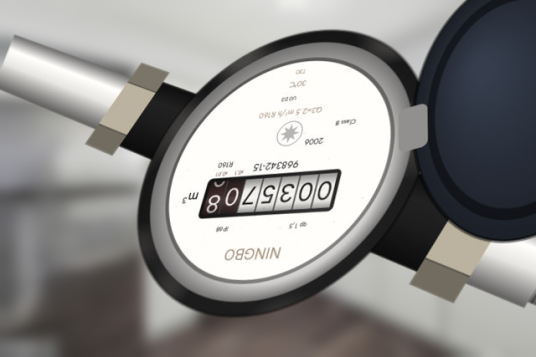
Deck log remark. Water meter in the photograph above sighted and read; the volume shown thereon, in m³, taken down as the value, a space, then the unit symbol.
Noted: 357.08 m³
